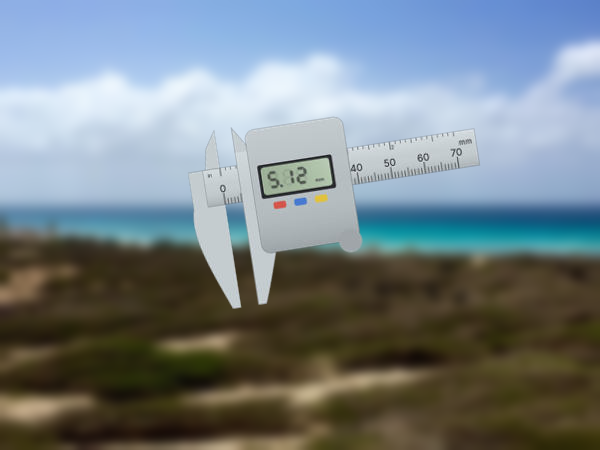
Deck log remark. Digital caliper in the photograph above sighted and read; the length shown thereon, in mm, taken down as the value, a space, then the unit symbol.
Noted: 5.12 mm
